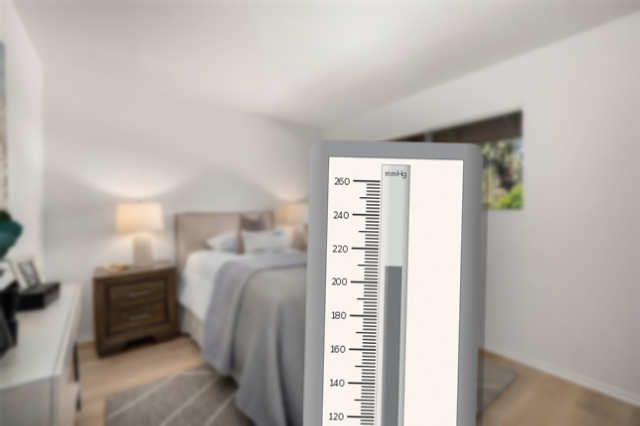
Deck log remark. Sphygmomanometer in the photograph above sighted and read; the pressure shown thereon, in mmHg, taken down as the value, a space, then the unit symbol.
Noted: 210 mmHg
